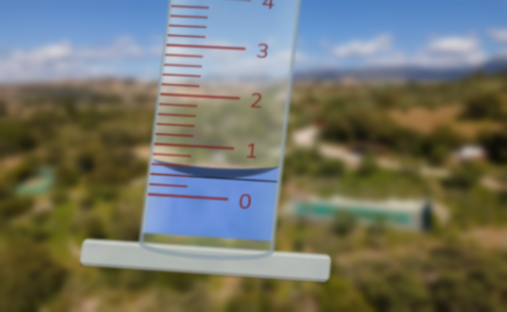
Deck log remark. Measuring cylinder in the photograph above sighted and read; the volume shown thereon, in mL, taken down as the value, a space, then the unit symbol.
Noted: 0.4 mL
